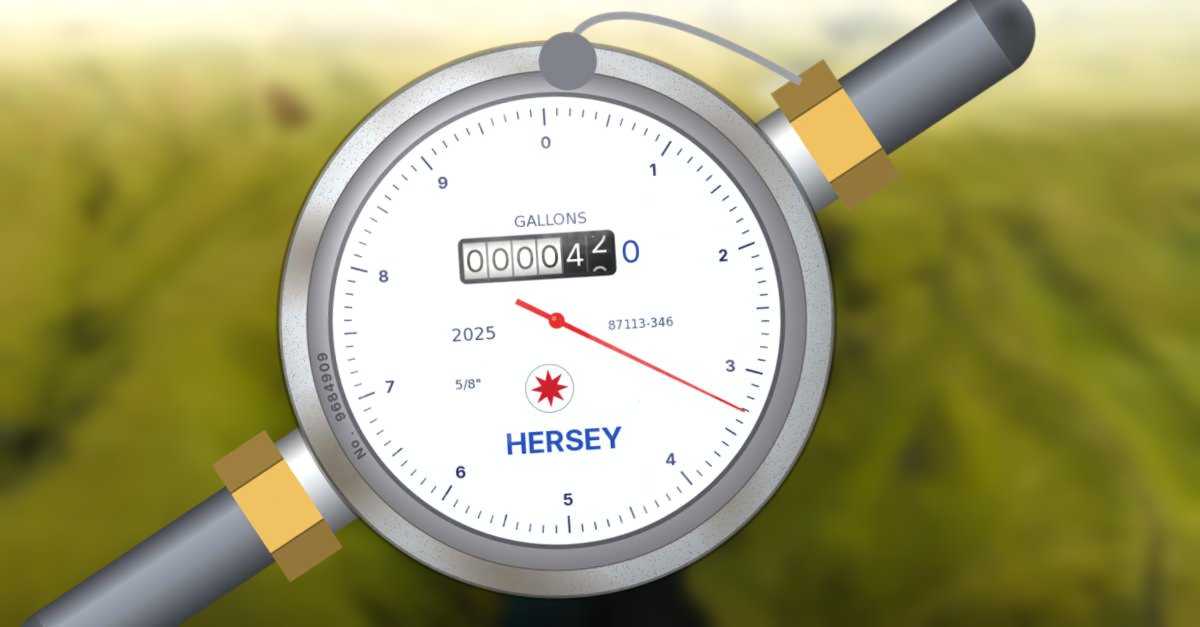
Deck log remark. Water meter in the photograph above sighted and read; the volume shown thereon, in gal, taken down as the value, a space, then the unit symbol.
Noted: 423.3 gal
